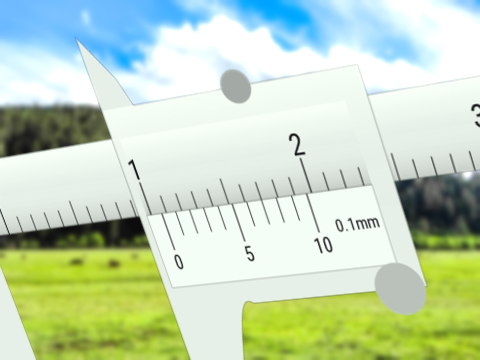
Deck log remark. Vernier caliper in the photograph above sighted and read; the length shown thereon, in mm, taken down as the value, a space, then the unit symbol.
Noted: 10.7 mm
